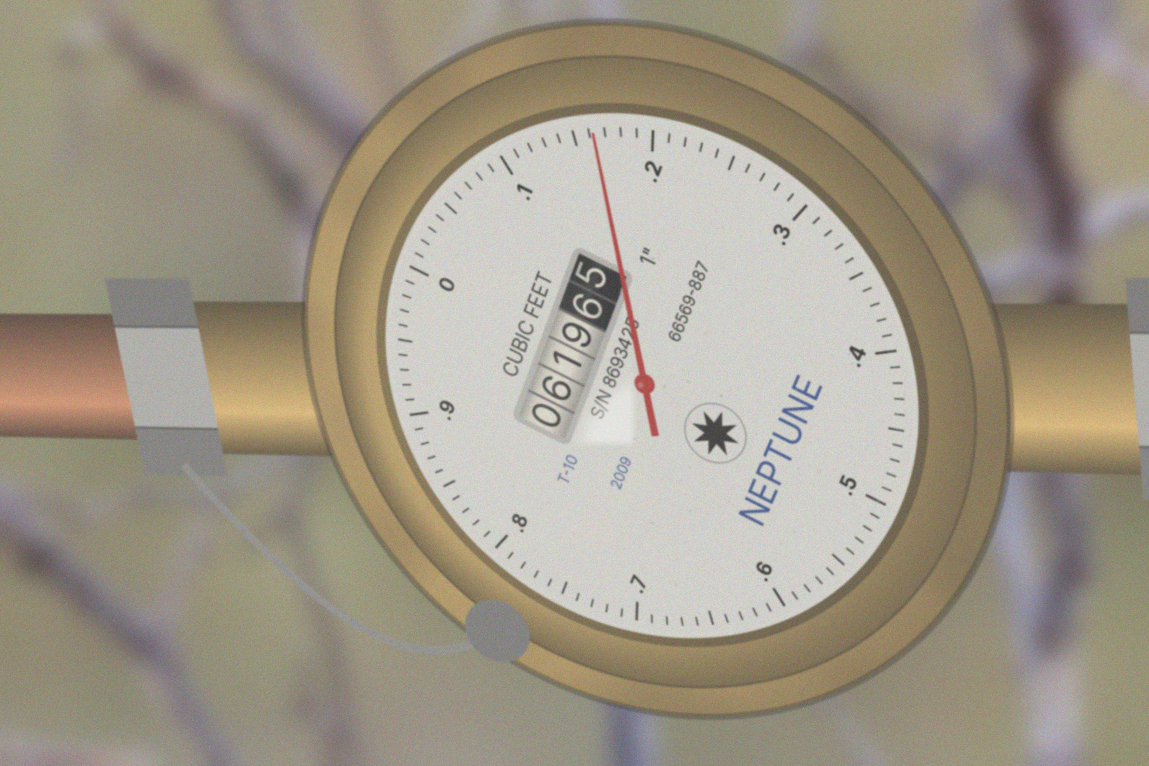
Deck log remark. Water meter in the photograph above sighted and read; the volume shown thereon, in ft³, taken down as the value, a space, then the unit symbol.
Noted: 61965.16 ft³
